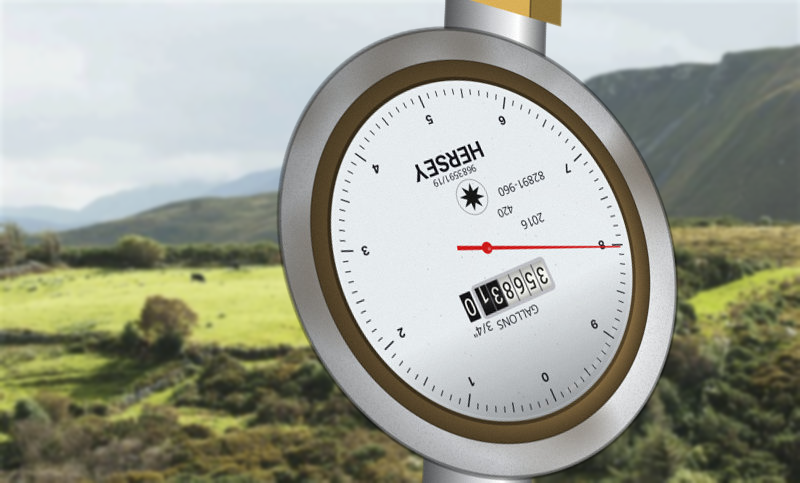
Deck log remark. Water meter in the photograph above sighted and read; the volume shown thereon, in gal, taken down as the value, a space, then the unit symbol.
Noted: 3568308.0 gal
